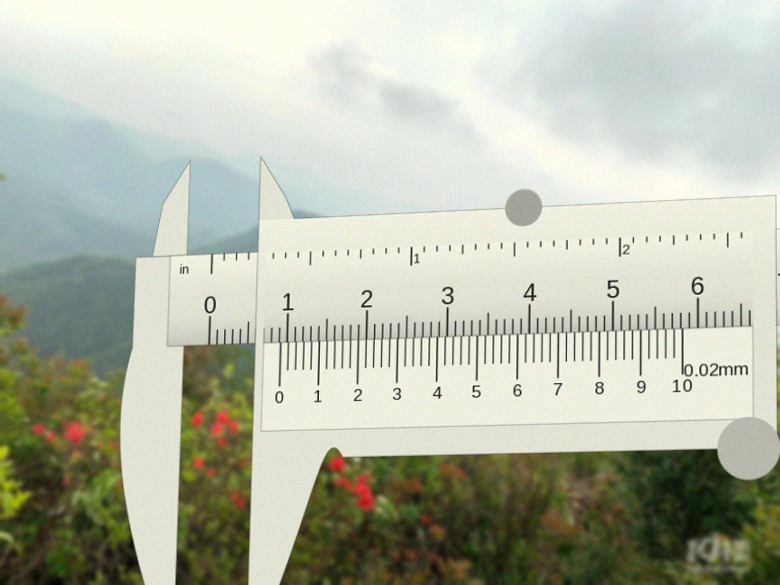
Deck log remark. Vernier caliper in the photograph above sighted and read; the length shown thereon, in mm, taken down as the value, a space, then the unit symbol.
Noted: 9.2 mm
